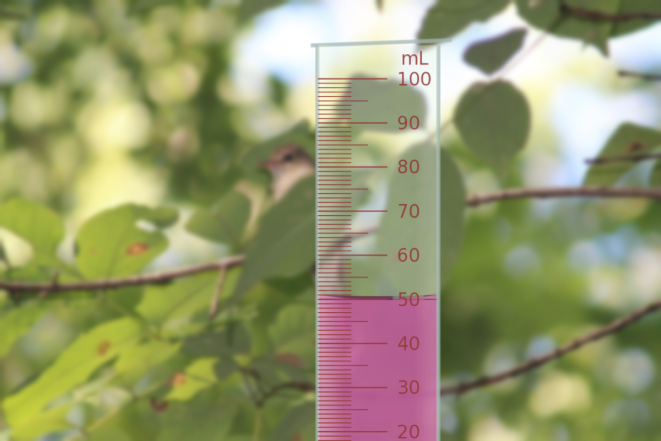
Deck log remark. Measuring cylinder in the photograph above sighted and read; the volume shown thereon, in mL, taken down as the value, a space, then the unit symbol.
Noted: 50 mL
